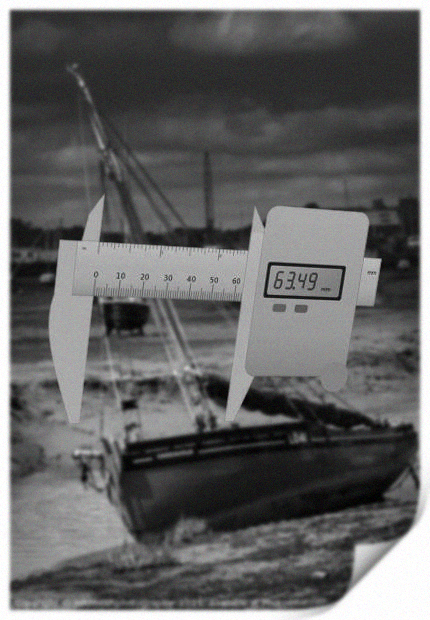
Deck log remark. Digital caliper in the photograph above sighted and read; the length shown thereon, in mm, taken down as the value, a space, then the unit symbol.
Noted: 63.49 mm
